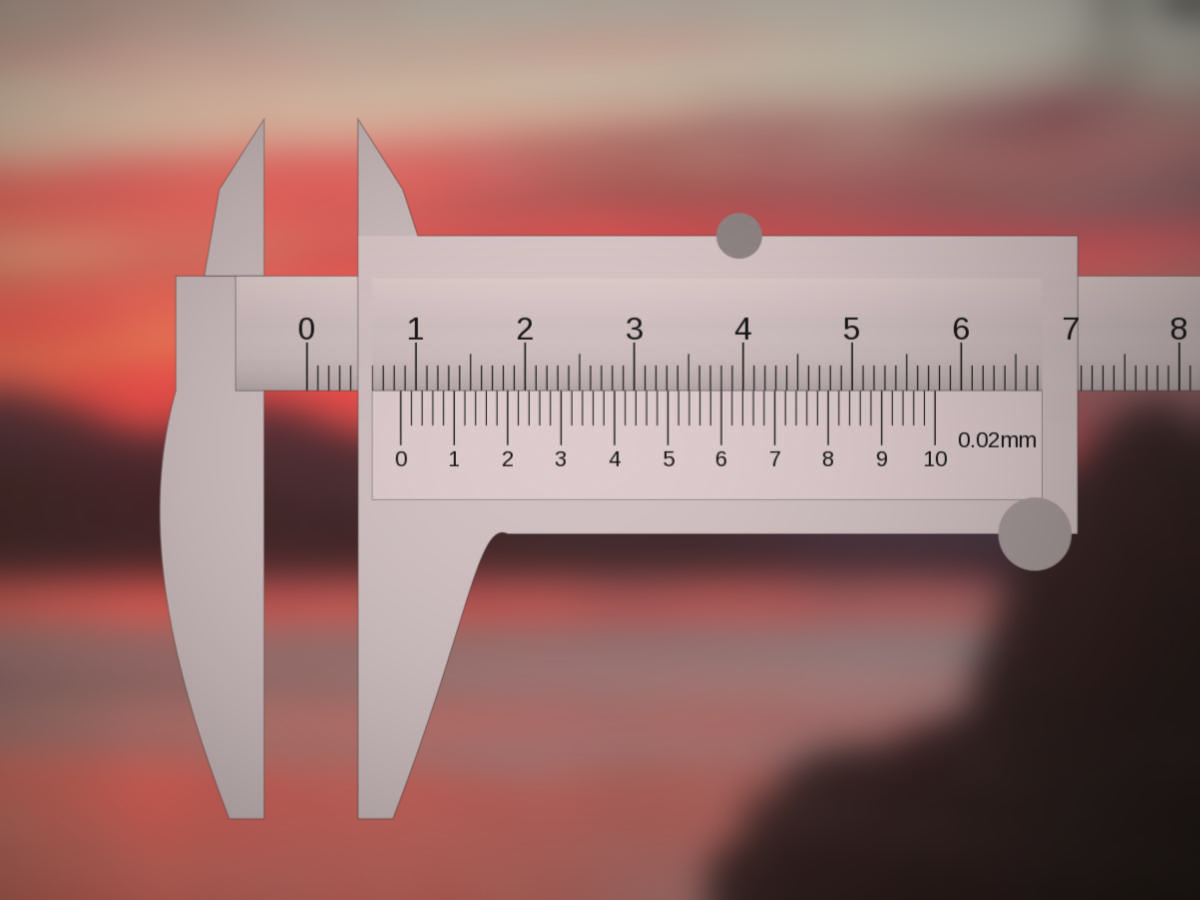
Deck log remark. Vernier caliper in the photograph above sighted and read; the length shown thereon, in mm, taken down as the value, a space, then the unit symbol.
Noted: 8.6 mm
